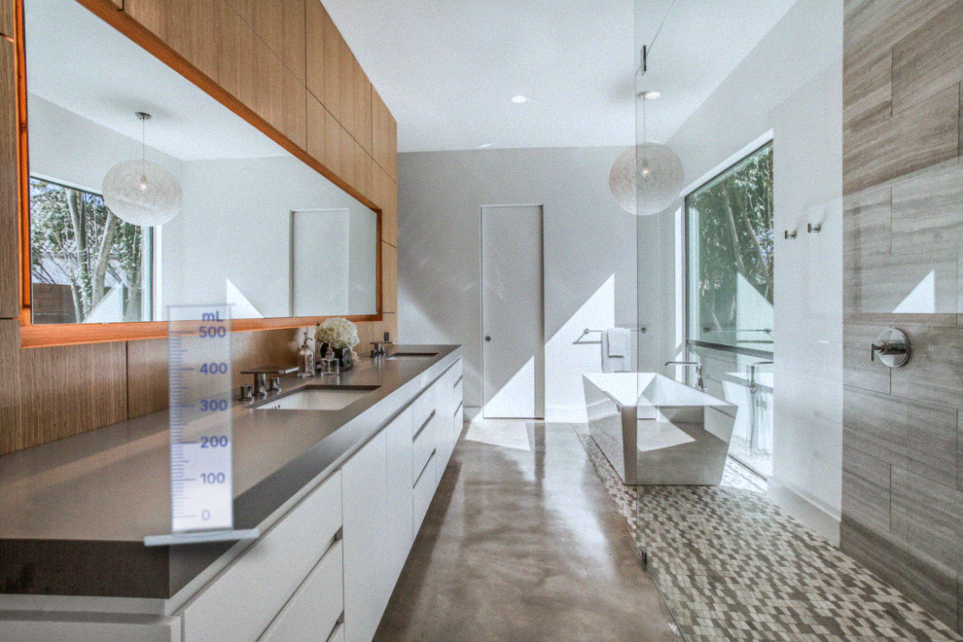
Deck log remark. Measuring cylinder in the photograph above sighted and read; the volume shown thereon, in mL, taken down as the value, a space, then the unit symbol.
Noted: 200 mL
